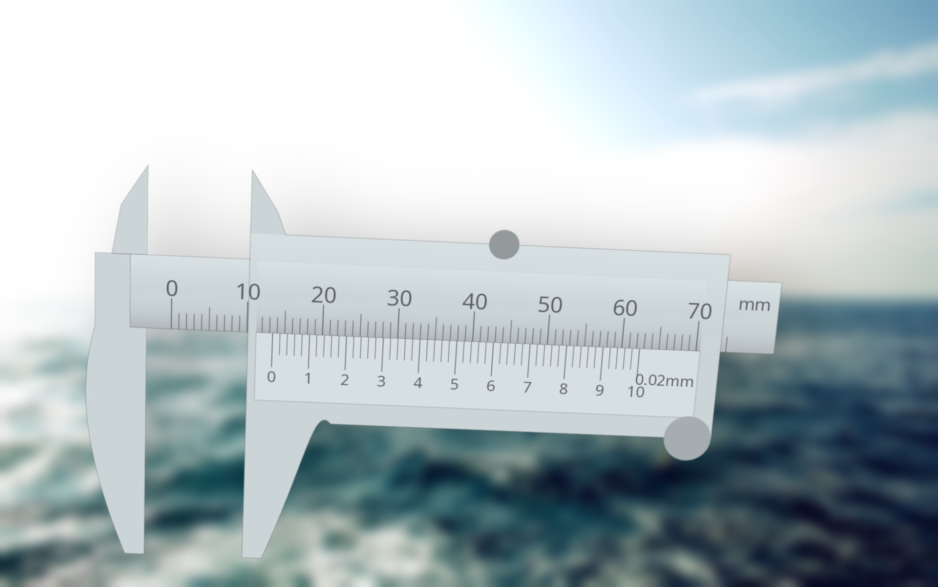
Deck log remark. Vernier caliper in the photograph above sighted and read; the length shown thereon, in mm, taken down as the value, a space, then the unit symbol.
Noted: 13.4 mm
